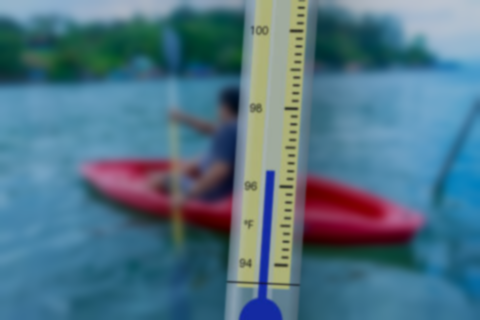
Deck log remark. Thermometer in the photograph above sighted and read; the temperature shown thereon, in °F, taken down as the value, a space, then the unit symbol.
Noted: 96.4 °F
